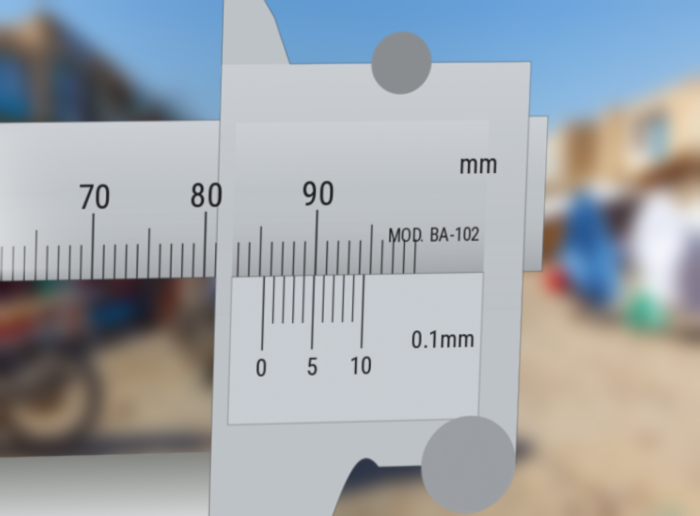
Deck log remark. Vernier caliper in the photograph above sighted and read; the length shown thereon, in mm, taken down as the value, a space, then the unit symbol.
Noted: 85.4 mm
